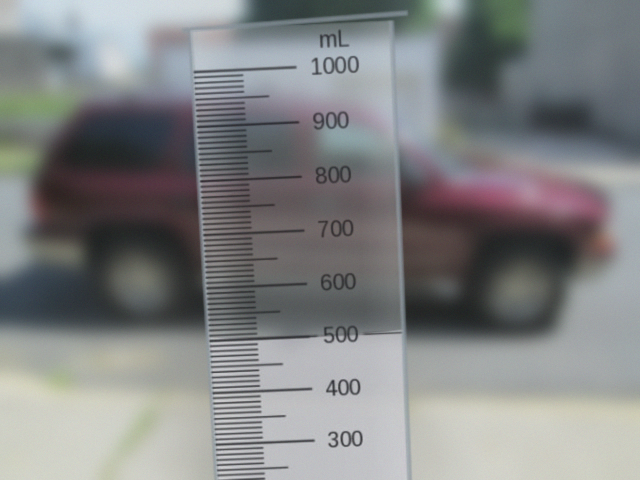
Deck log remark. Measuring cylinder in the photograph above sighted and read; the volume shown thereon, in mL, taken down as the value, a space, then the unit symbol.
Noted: 500 mL
